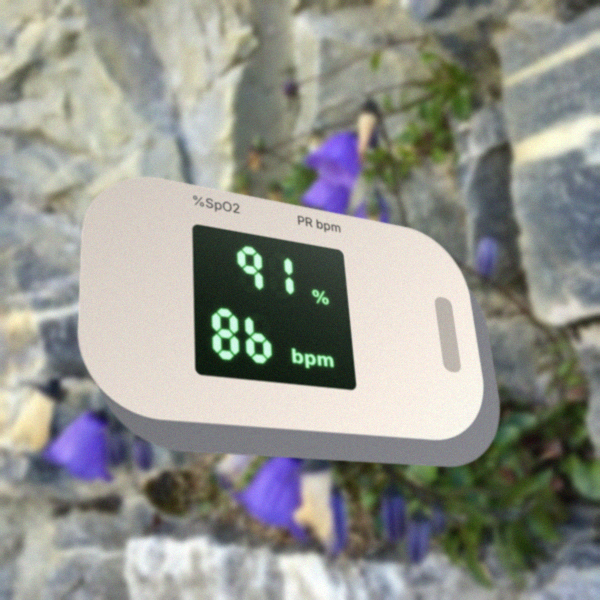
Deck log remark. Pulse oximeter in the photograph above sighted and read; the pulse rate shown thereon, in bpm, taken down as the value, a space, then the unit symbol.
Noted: 86 bpm
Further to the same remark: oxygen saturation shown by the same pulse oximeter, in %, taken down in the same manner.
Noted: 91 %
